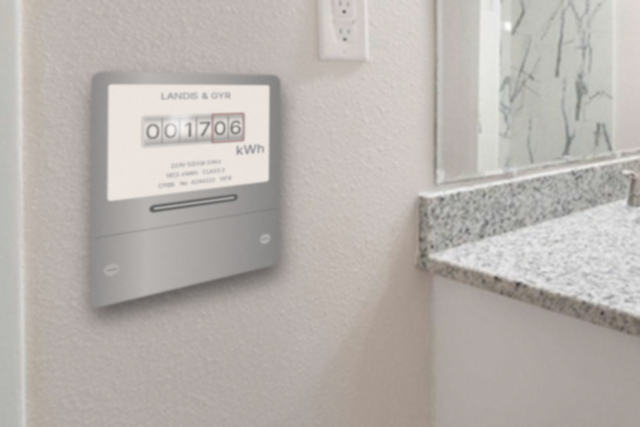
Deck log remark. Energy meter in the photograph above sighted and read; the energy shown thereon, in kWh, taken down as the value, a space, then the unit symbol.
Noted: 17.06 kWh
